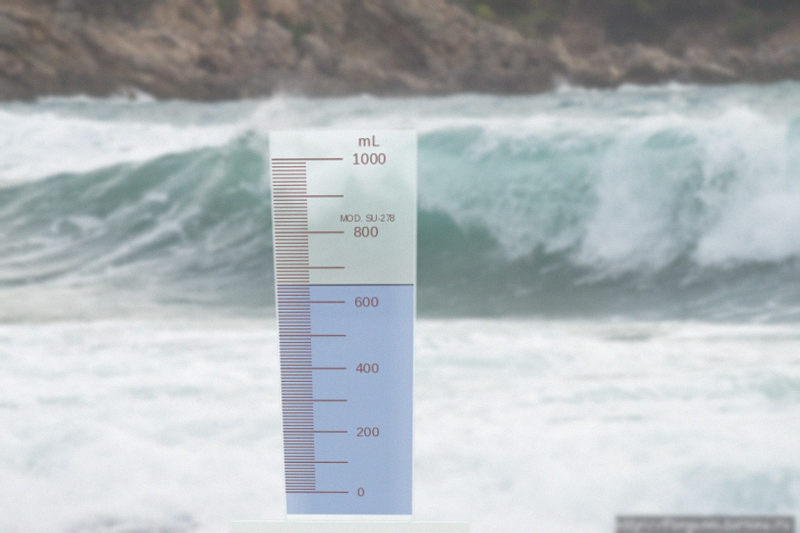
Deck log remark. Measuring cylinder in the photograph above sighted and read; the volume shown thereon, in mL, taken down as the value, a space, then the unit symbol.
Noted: 650 mL
